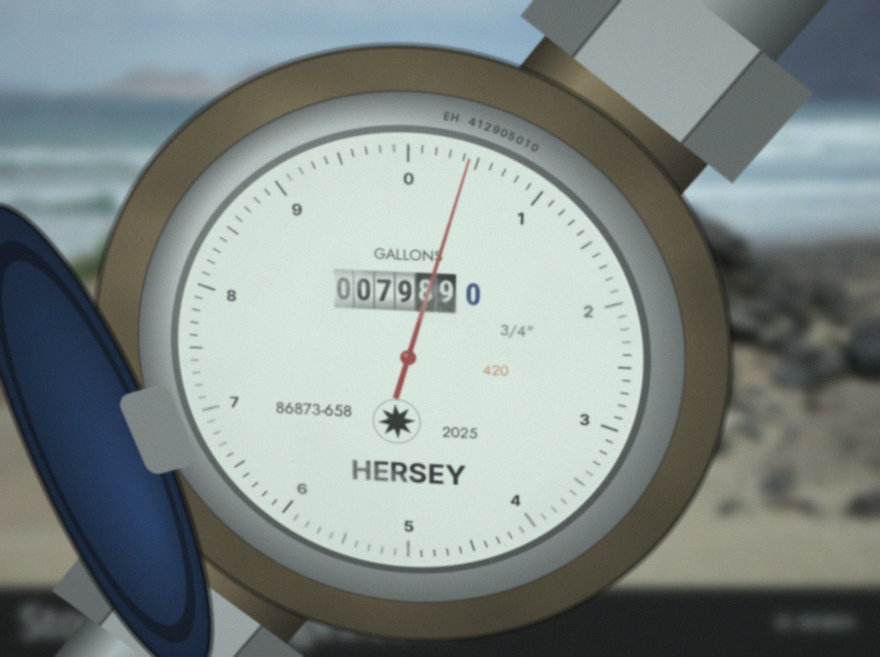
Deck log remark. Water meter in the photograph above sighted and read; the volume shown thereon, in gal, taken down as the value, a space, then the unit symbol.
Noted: 79890.4 gal
